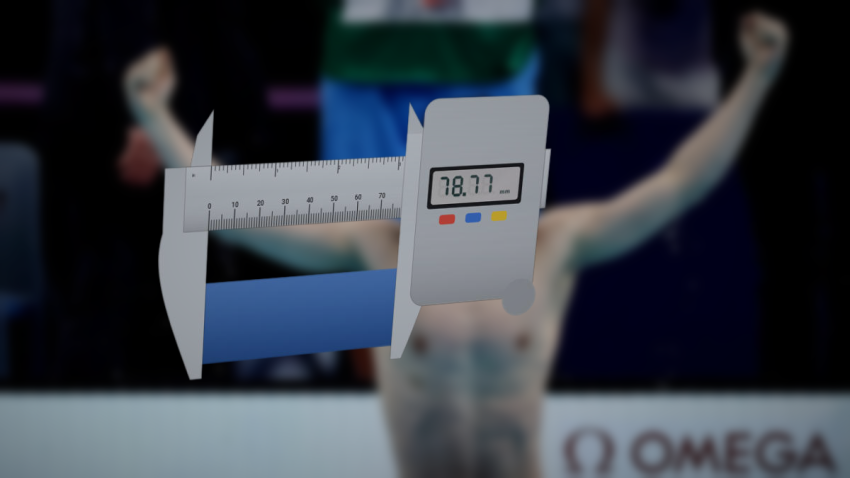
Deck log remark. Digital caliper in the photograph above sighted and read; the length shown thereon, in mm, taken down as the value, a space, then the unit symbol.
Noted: 78.77 mm
